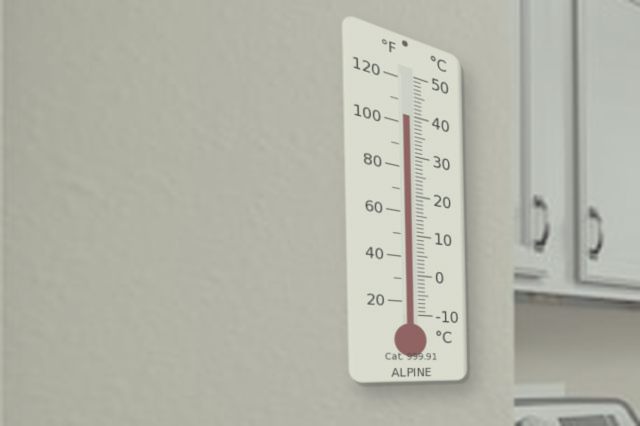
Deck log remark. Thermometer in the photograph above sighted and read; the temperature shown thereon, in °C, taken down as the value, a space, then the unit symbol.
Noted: 40 °C
